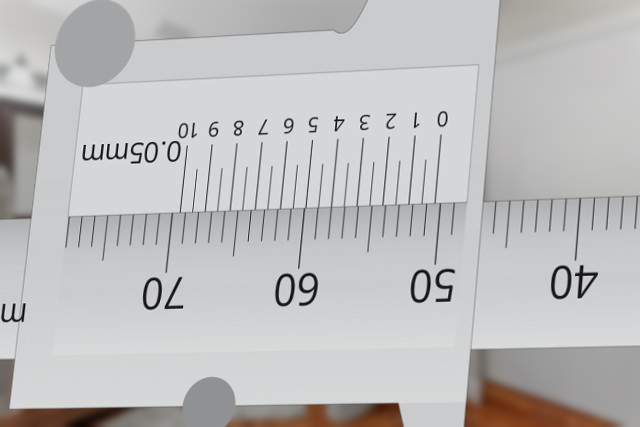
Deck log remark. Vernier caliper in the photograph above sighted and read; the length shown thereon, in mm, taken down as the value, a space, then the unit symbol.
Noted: 50.4 mm
